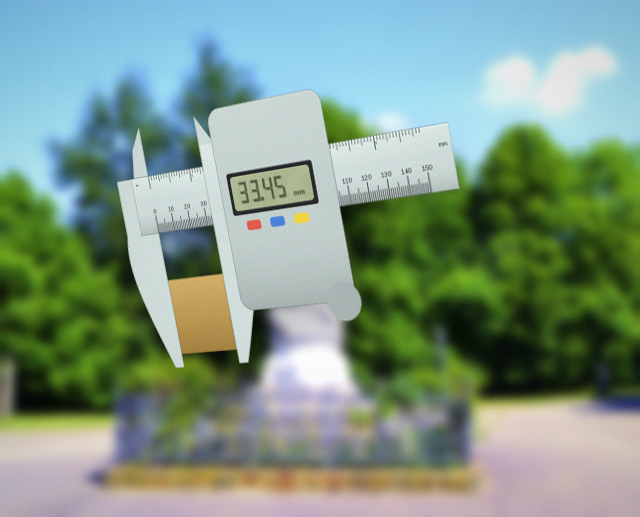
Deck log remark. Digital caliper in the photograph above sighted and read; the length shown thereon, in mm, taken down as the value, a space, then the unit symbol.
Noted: 33.45 mm
